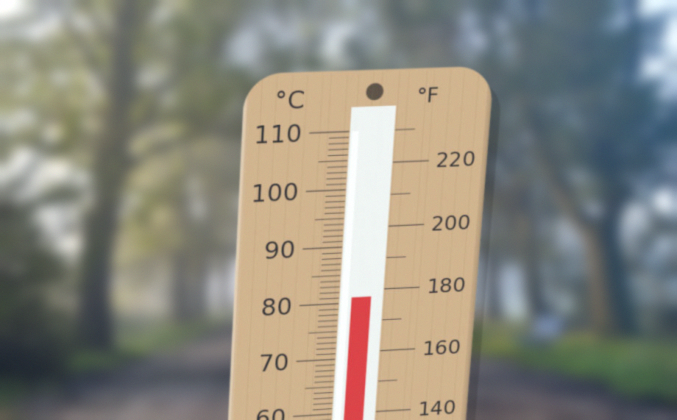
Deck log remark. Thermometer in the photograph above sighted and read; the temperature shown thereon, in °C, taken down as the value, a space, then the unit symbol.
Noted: 81 °C
